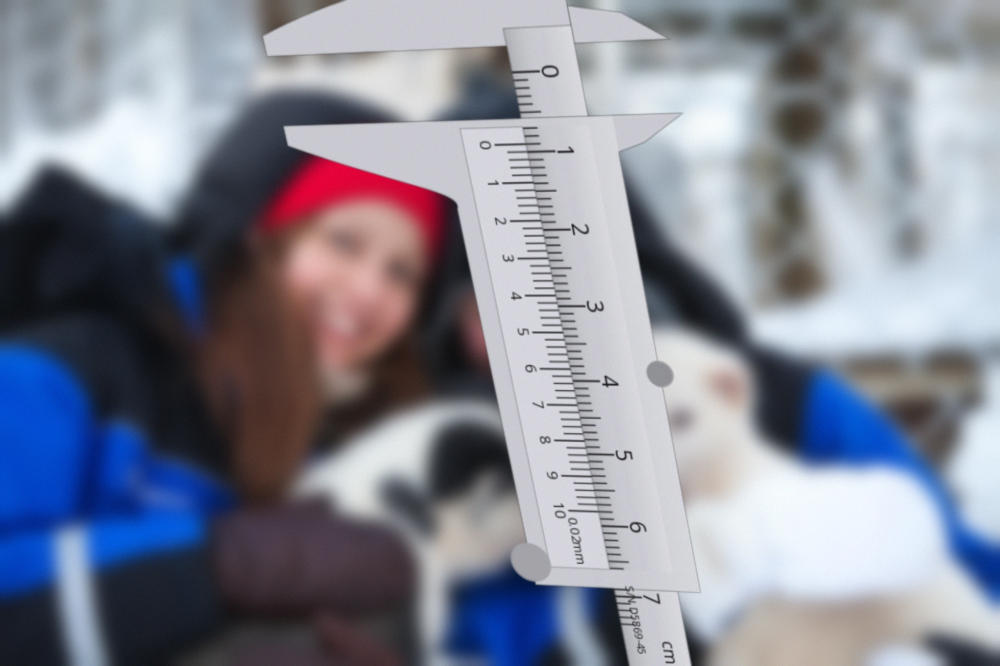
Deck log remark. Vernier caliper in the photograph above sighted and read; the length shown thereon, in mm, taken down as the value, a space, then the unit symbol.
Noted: 9.0 mm
